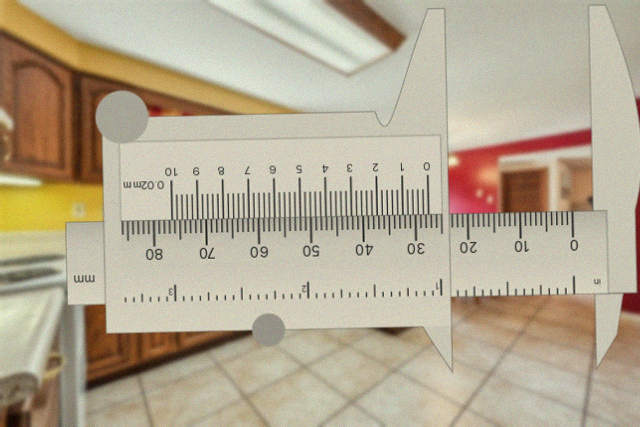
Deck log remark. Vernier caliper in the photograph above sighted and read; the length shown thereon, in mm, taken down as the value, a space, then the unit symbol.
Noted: 27.5 mm
